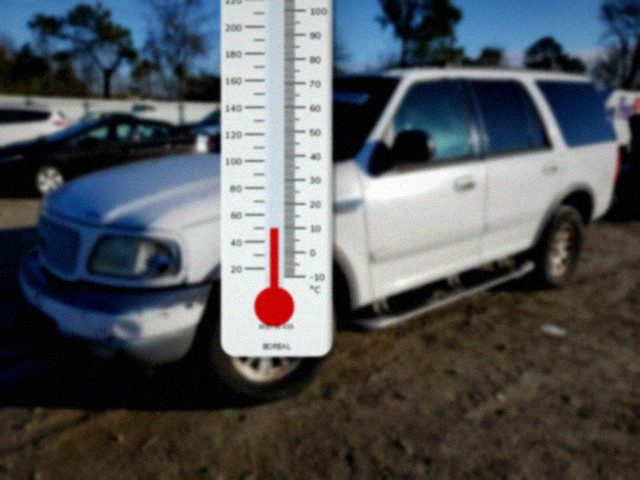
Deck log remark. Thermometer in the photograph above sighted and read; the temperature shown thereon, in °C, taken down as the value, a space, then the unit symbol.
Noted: 10 °C
